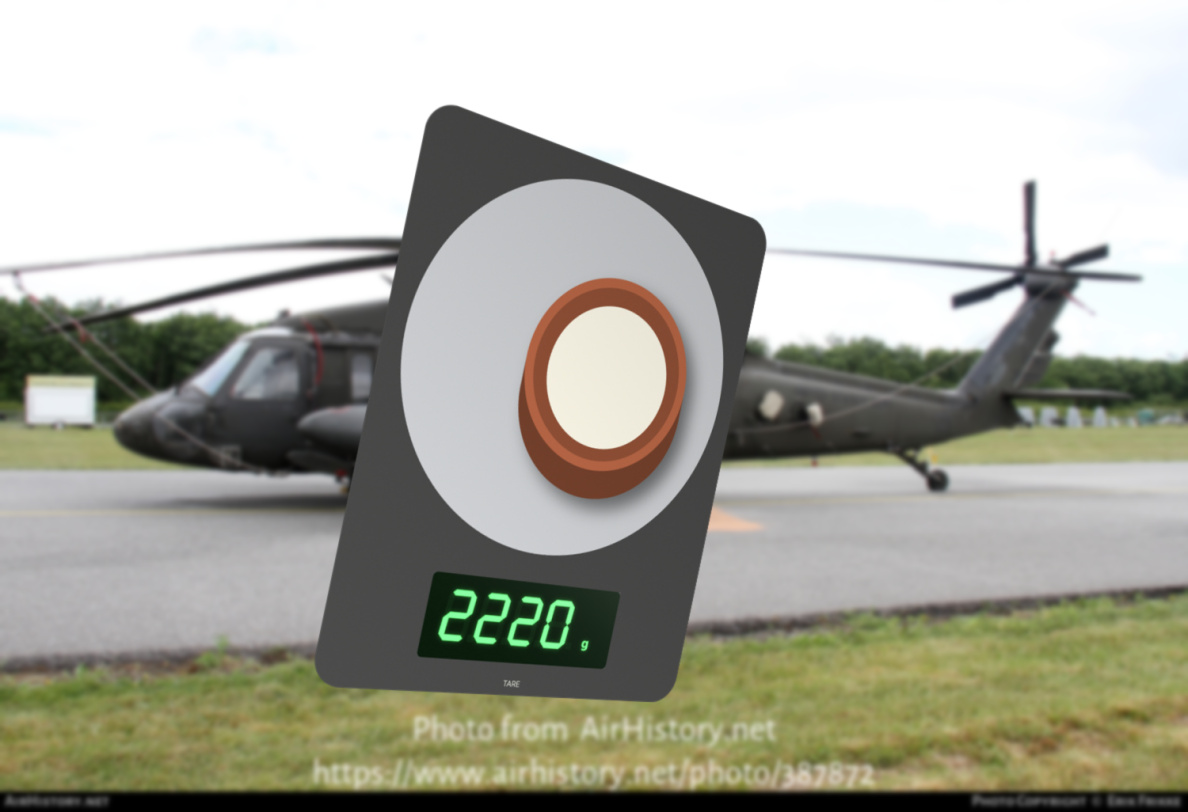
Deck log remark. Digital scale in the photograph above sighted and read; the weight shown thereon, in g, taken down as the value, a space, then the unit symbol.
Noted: 2220 g
